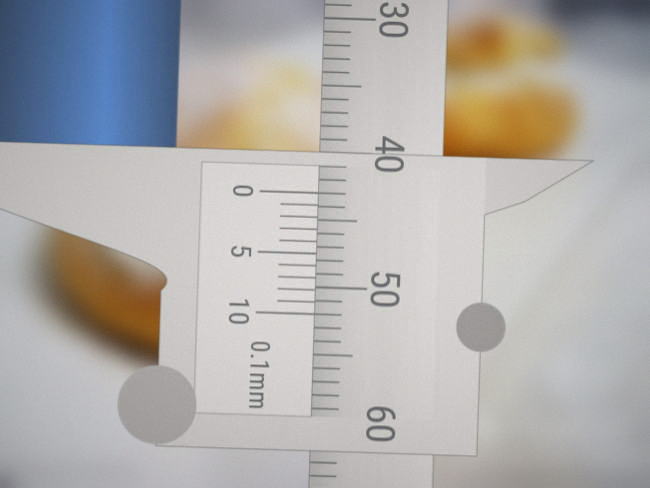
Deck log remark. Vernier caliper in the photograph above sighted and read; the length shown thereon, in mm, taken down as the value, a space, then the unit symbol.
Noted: 43.0 mm
